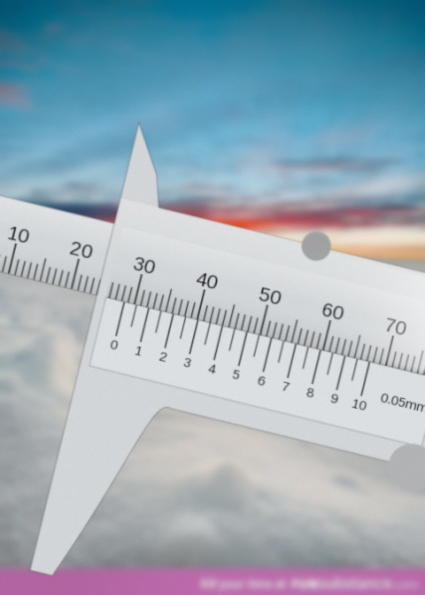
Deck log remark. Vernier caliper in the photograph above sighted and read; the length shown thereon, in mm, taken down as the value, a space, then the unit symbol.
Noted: 28.4 mm
